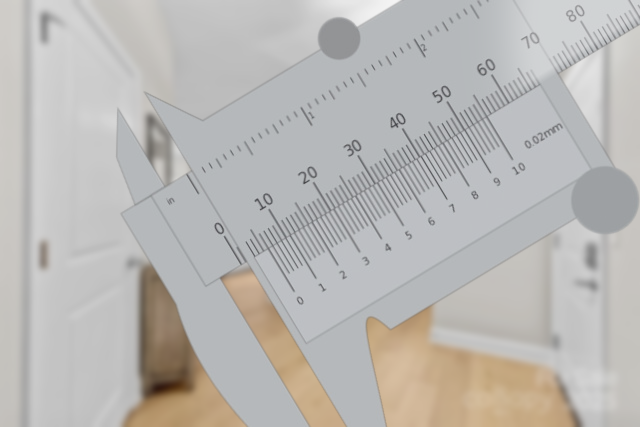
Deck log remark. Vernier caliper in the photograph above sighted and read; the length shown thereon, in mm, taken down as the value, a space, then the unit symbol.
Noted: 6.0 mm
